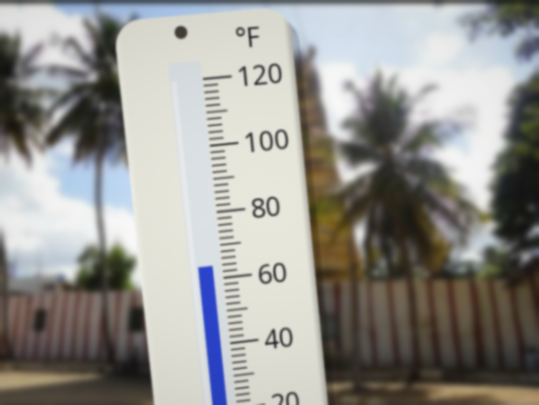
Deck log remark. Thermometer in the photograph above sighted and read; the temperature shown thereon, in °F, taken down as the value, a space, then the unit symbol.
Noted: 64 °F
